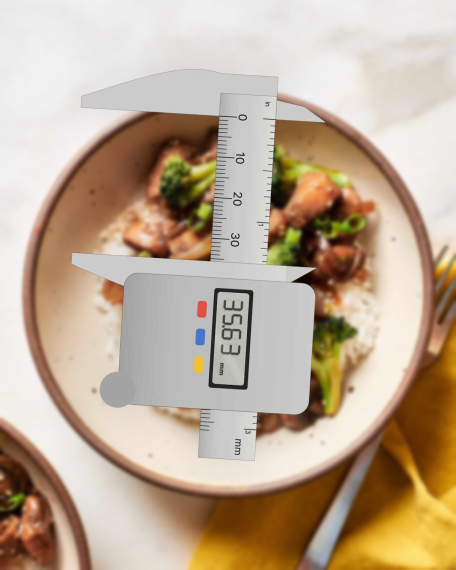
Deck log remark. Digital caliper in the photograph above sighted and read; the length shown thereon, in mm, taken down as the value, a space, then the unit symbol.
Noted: 35.63 mm
